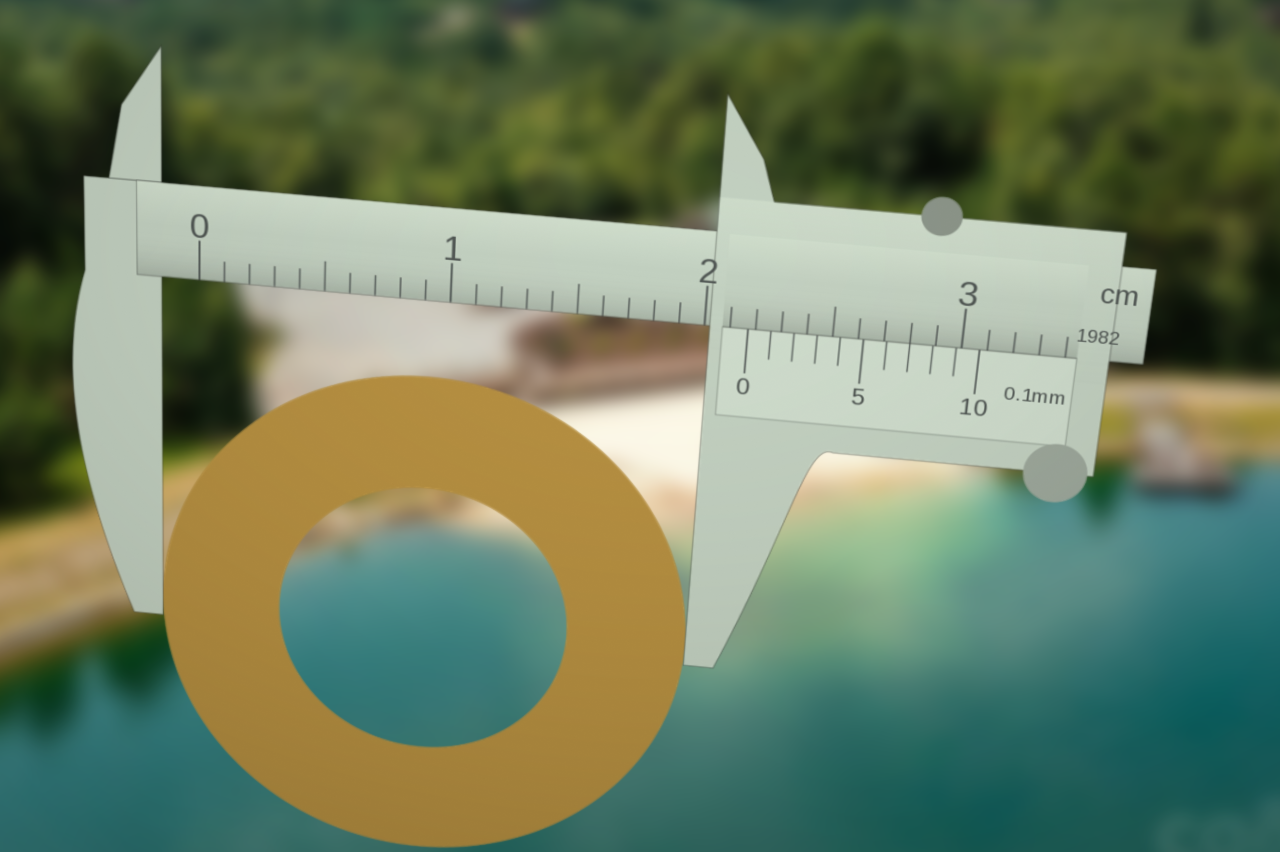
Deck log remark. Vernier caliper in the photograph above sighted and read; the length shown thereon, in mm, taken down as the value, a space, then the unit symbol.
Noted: 21.7 mm
